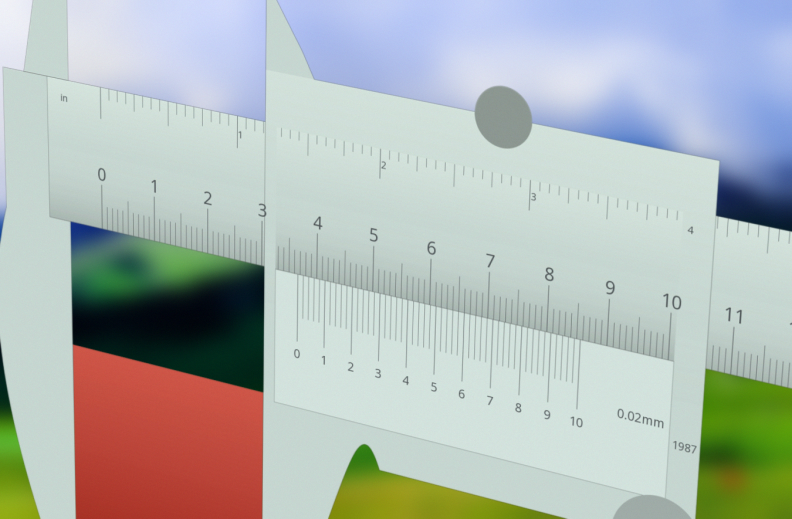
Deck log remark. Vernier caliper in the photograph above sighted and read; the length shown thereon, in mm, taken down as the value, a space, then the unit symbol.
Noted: 36.6 mm
